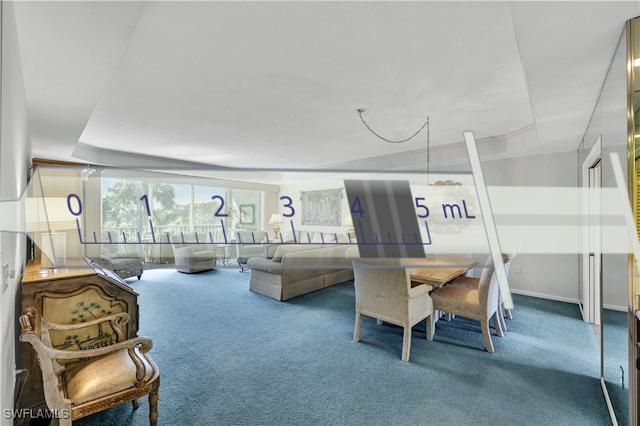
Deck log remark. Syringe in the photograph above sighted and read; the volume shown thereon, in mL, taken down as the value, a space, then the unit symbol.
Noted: 3.9 mL
